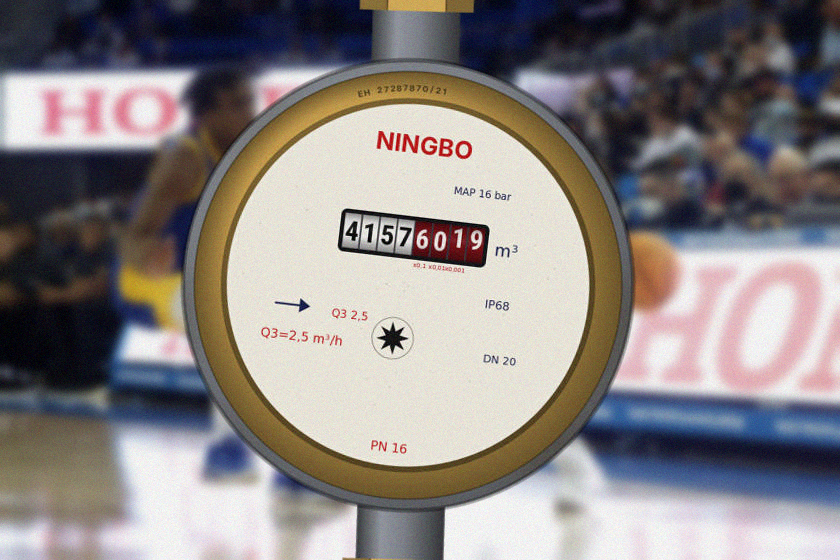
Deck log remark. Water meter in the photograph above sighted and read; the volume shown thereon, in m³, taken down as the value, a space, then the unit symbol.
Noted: 4157.6019 m³
